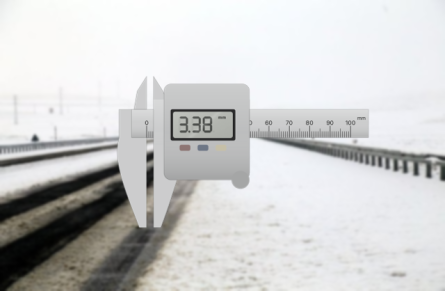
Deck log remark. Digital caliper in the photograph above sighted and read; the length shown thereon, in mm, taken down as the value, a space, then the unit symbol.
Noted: 3.38 mm
